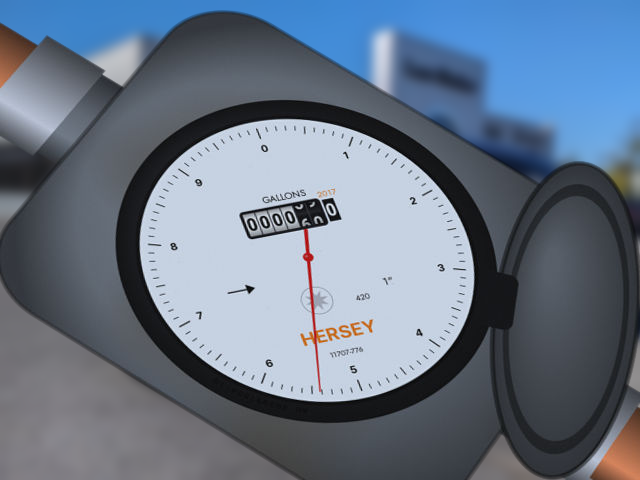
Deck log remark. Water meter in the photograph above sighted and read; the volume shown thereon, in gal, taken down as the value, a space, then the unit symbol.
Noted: 595.4 gal
